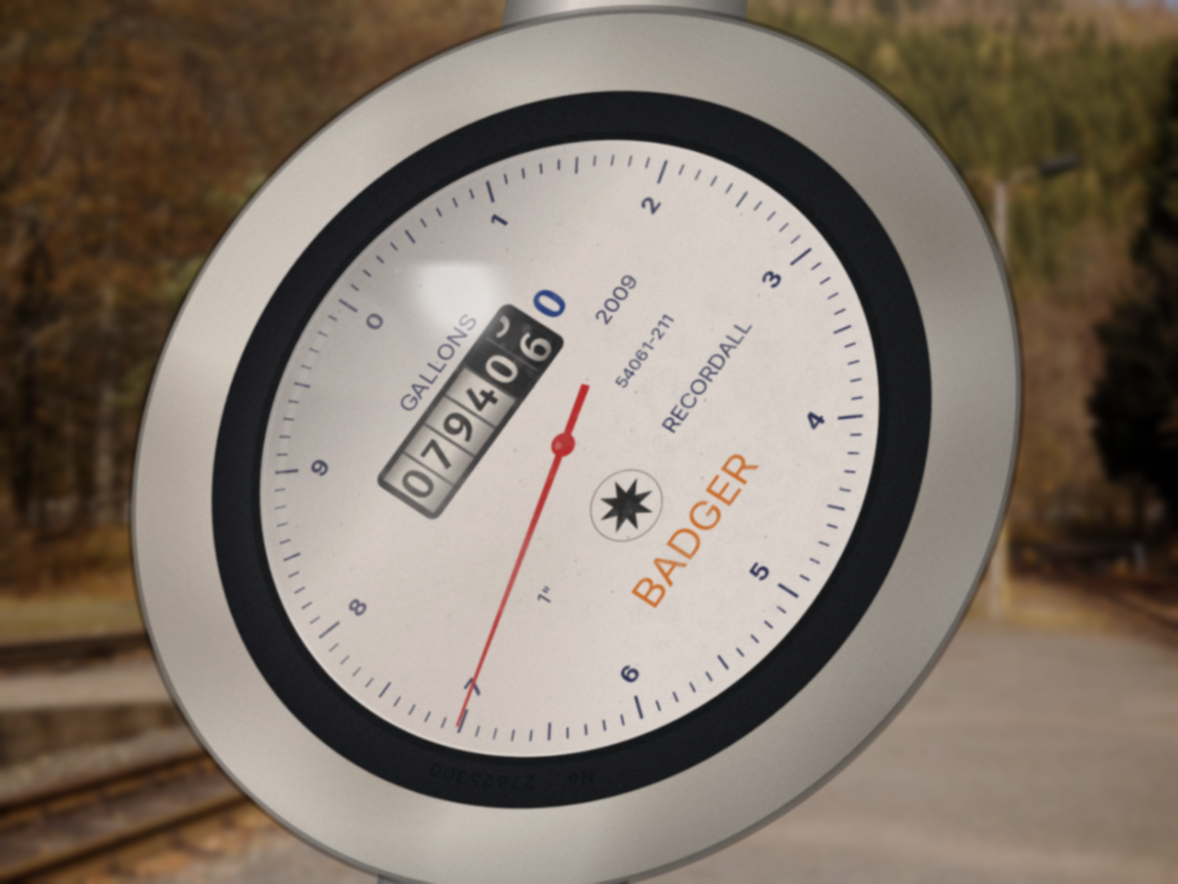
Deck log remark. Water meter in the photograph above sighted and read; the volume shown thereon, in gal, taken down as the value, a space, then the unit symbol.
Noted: 794057.0 gal
